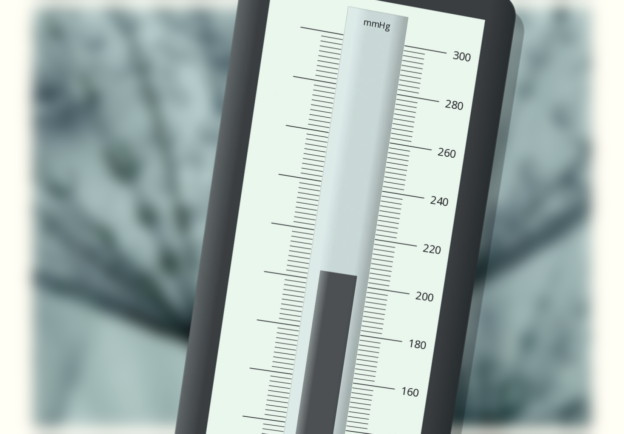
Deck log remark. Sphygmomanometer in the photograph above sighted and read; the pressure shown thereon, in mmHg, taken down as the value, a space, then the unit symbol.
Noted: 204 mmHg
